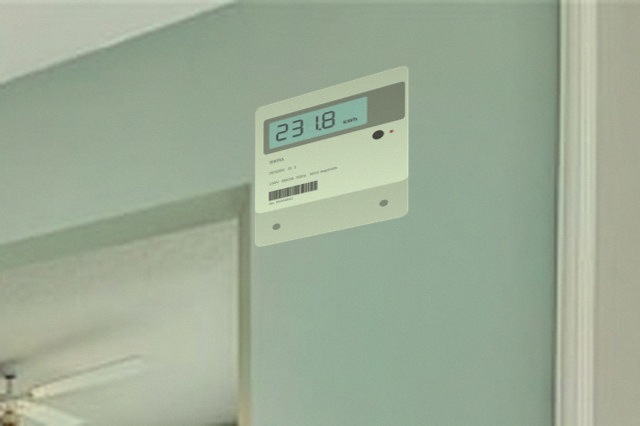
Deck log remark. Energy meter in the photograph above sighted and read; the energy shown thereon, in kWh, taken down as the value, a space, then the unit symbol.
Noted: 231.8 kWh
